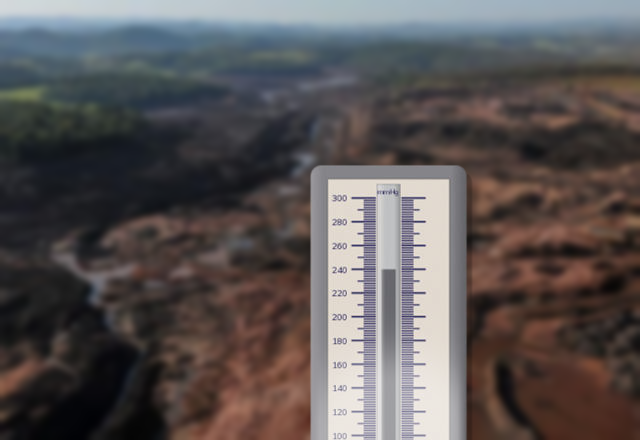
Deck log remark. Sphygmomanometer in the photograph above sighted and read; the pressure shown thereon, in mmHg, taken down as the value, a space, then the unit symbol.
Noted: 240 mmHg
